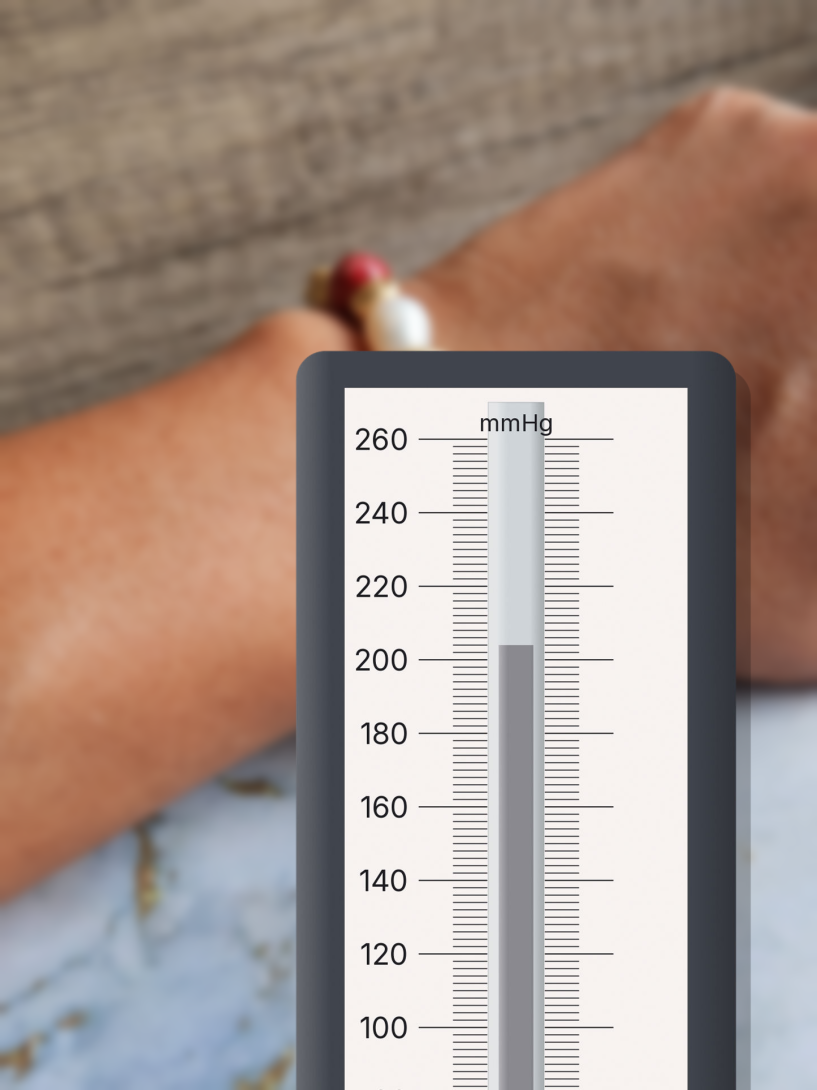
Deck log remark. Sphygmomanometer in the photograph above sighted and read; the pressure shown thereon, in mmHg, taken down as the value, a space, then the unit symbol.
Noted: 204 mmHg
